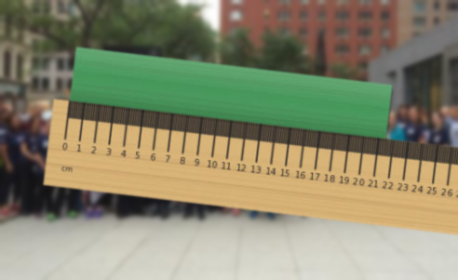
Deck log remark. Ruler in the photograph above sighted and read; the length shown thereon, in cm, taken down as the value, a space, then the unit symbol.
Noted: 21.5 cm
